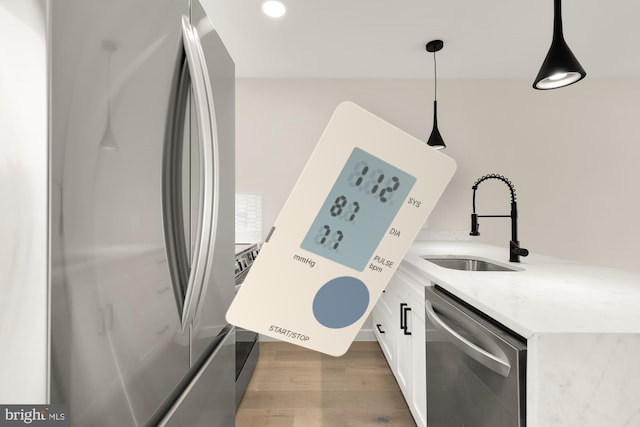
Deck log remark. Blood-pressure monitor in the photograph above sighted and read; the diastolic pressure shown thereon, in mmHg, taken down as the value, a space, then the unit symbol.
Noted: 87 mmHg
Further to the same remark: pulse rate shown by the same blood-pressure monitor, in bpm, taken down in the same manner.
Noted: 77 bpm
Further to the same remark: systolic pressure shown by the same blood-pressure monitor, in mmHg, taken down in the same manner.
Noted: 112 mmHg
